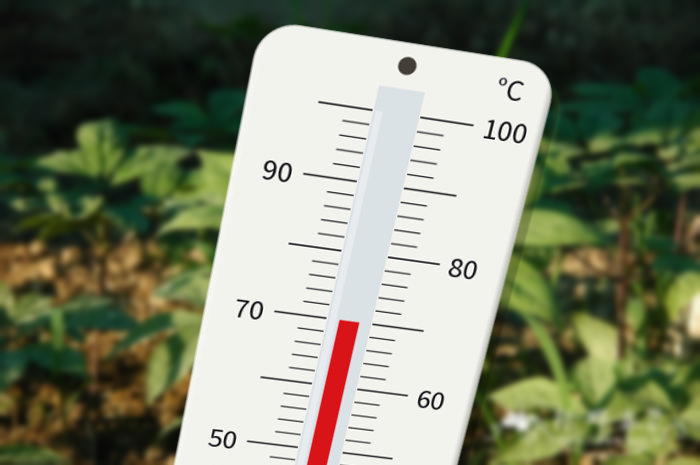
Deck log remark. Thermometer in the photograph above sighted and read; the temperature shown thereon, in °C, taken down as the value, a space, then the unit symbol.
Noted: 70 °C
